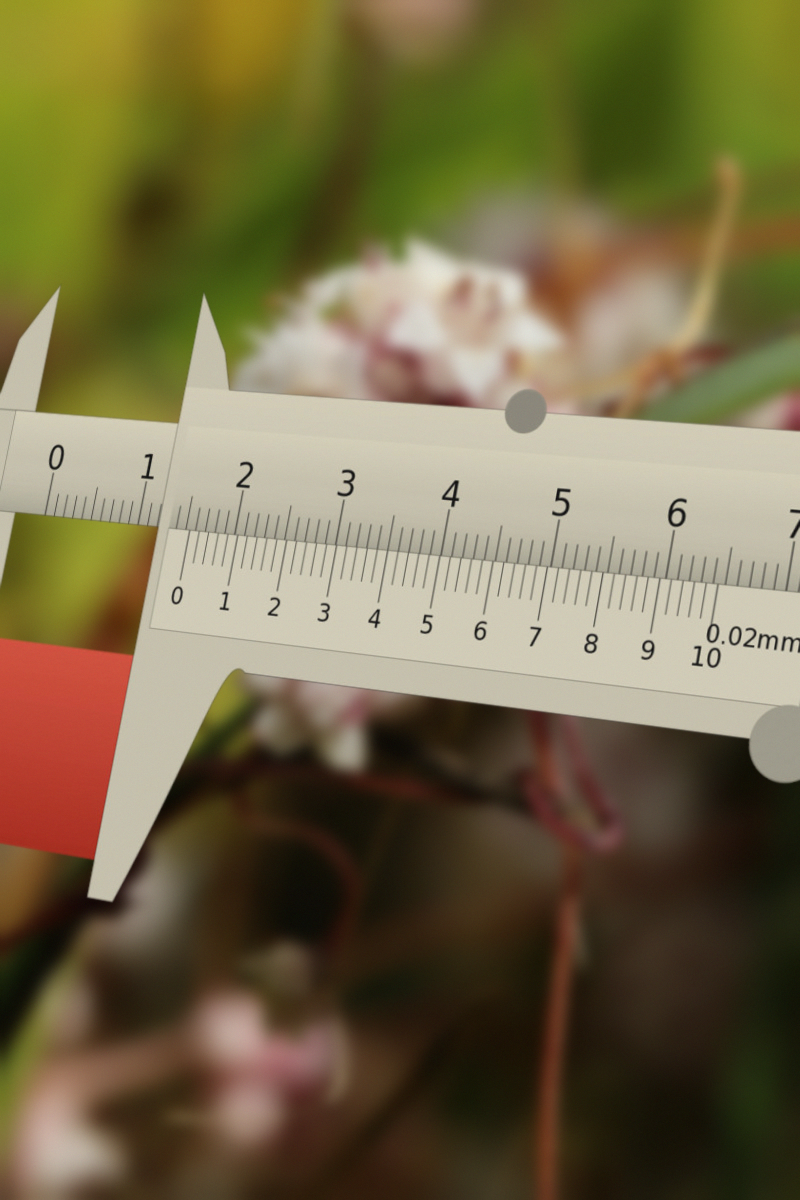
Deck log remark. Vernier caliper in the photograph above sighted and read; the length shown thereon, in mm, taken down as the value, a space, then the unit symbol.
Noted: 15.4 mm
